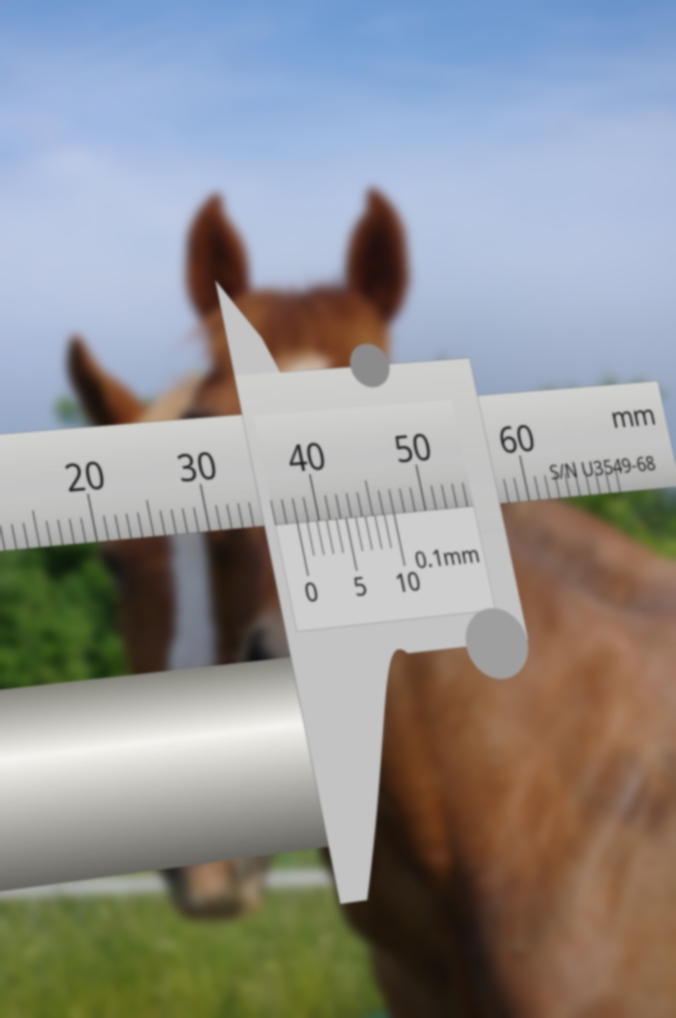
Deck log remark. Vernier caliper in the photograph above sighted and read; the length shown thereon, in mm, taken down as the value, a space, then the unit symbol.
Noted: 38.0 mm
